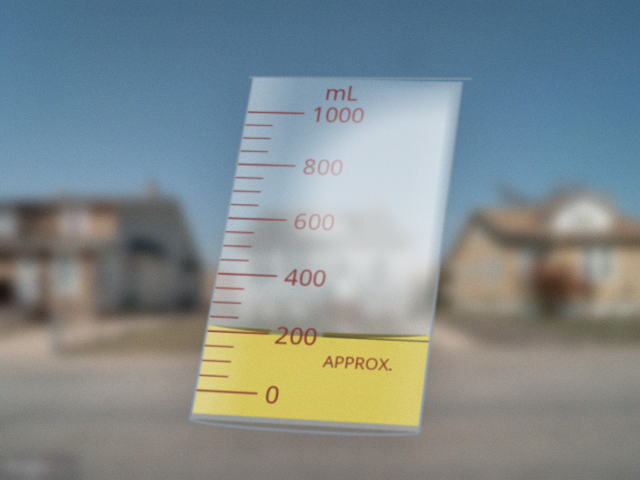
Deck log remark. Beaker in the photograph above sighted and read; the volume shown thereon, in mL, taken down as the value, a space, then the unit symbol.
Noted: 200 mL
